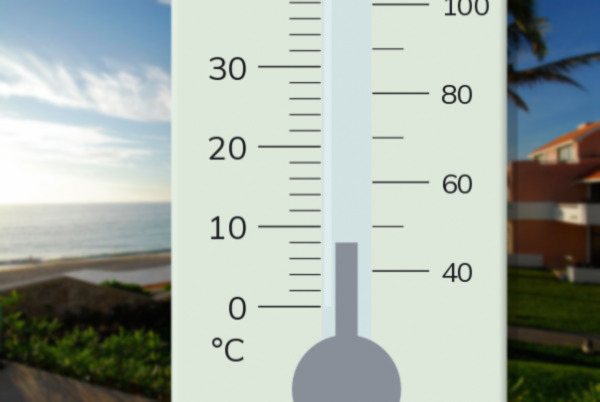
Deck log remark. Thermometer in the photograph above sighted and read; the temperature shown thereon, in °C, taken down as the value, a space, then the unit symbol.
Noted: 8 °C
